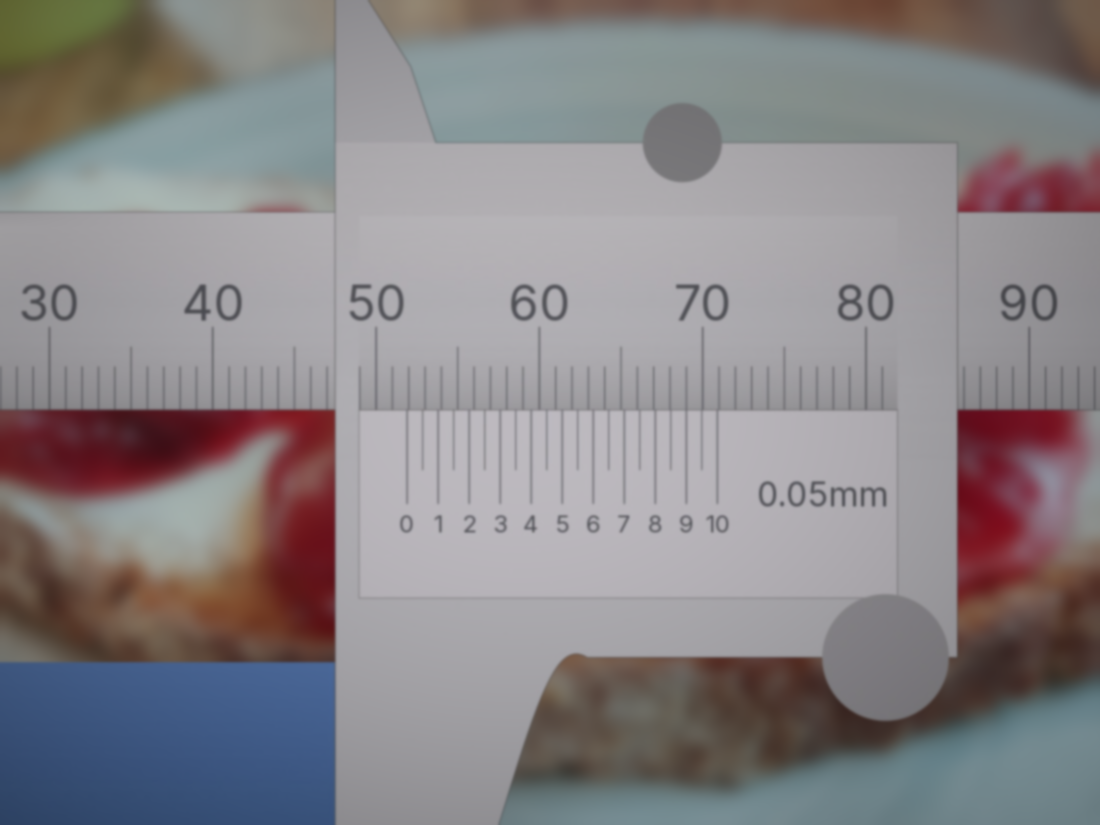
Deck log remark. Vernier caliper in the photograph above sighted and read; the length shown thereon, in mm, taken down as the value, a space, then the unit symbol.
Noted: 51.9 mm
